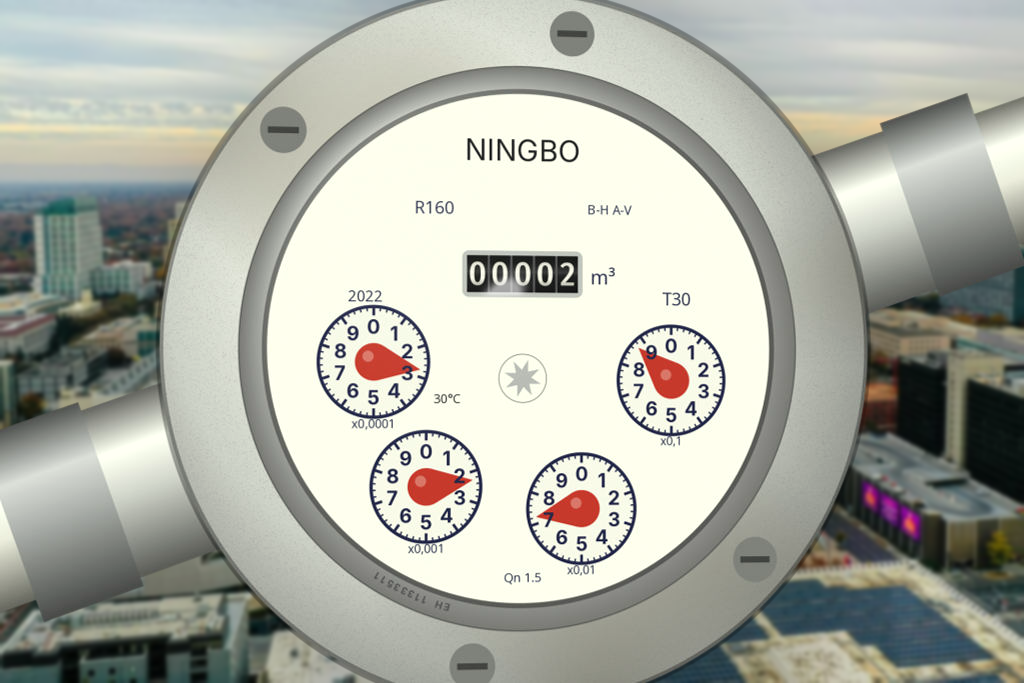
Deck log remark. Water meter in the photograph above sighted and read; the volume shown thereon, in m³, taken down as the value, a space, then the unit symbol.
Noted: 2.8722 m³
